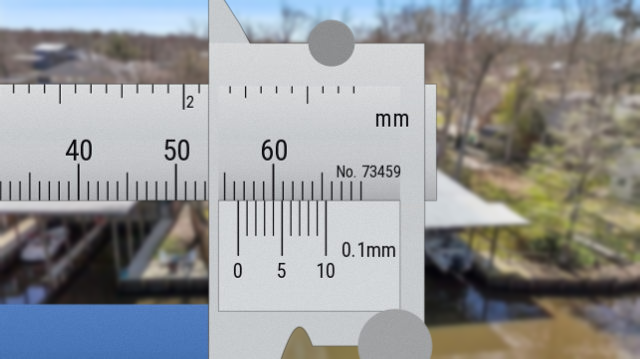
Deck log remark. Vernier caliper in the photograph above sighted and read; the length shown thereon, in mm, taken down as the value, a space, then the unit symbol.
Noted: 56.4 mm
